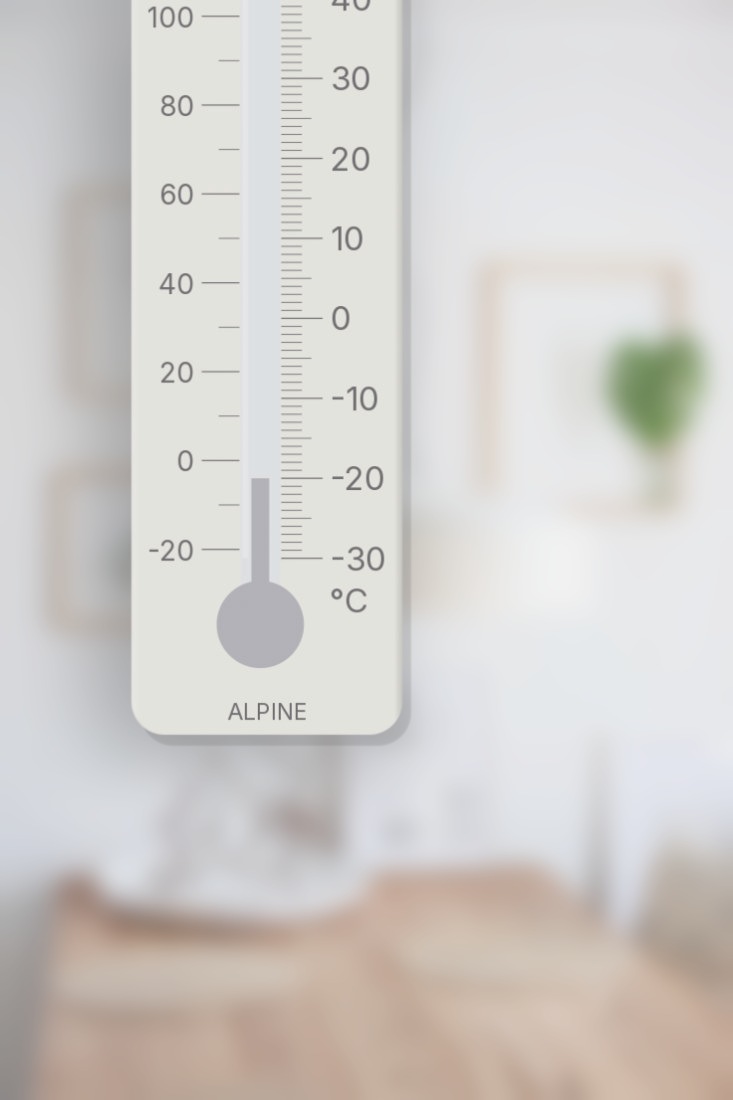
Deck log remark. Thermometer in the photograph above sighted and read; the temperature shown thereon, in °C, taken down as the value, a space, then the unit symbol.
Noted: -20 °C
